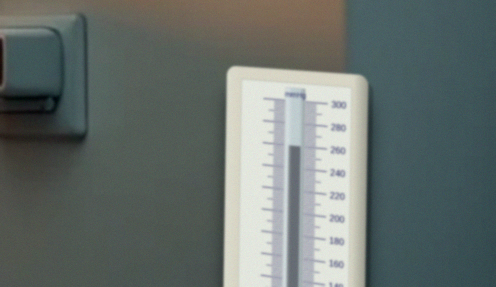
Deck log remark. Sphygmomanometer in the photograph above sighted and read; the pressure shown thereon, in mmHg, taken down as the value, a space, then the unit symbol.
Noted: 260 mmHg
